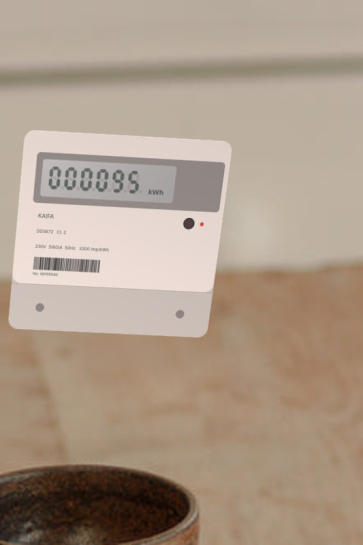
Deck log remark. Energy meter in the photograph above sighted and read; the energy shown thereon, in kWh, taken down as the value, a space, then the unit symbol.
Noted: 95 kWh
